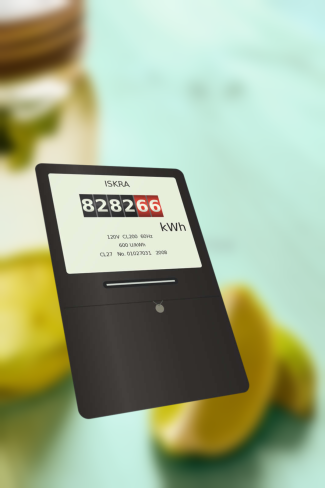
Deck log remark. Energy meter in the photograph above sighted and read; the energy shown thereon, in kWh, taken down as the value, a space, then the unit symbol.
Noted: 8282.66 kWh
